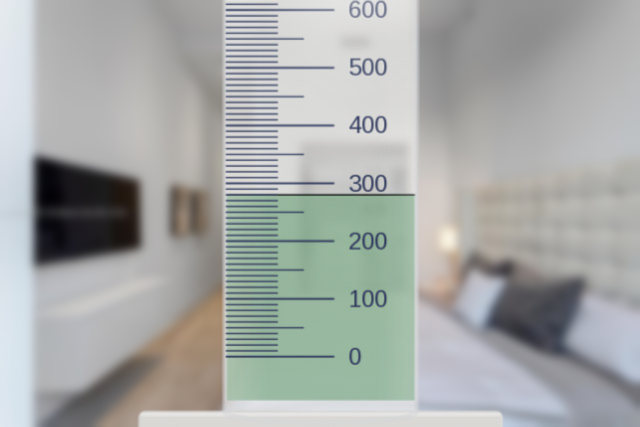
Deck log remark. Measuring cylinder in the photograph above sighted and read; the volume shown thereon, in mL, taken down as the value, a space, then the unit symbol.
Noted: 280 mL
